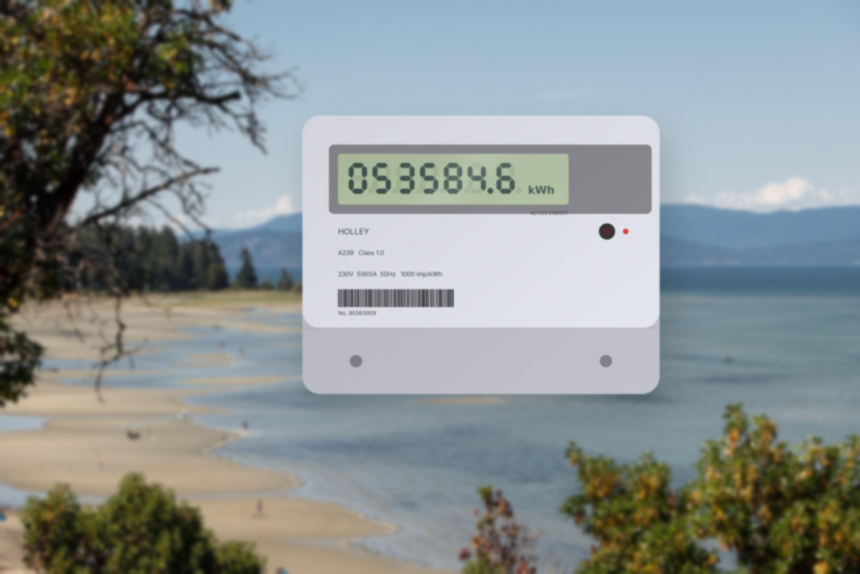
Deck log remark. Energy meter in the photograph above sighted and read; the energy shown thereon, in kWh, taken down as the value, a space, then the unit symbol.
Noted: 53584.6 kWh
